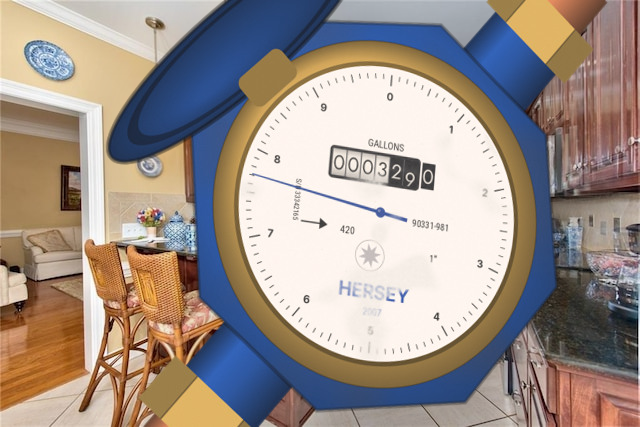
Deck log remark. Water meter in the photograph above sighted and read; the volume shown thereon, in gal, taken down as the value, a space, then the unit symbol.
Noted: 3287.7 gal
